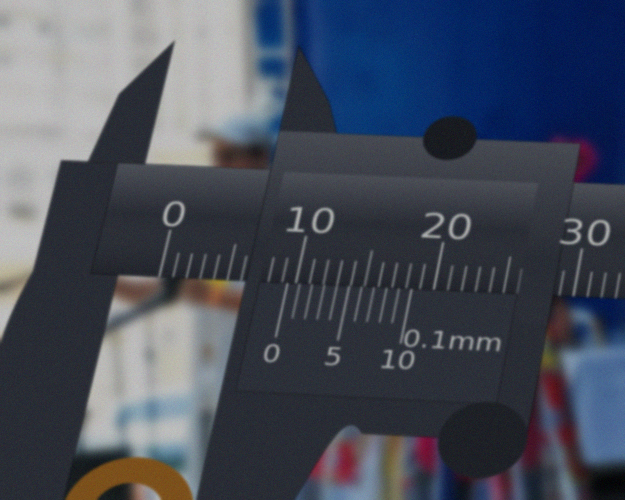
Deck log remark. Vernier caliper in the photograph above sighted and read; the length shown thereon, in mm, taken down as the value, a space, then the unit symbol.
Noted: 9.4 mm
